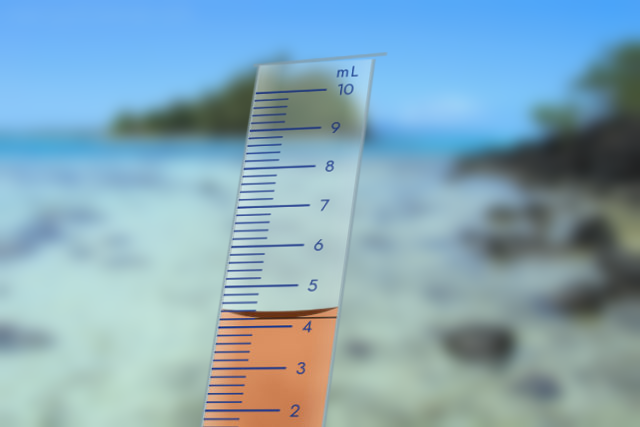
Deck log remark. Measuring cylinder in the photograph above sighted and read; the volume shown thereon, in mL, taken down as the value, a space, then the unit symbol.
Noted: 4.2 mL
